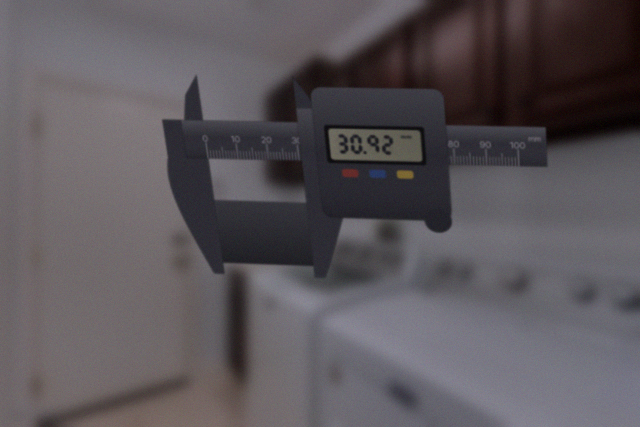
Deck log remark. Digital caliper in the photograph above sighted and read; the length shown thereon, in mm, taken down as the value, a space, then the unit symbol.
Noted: 30.92 mm
